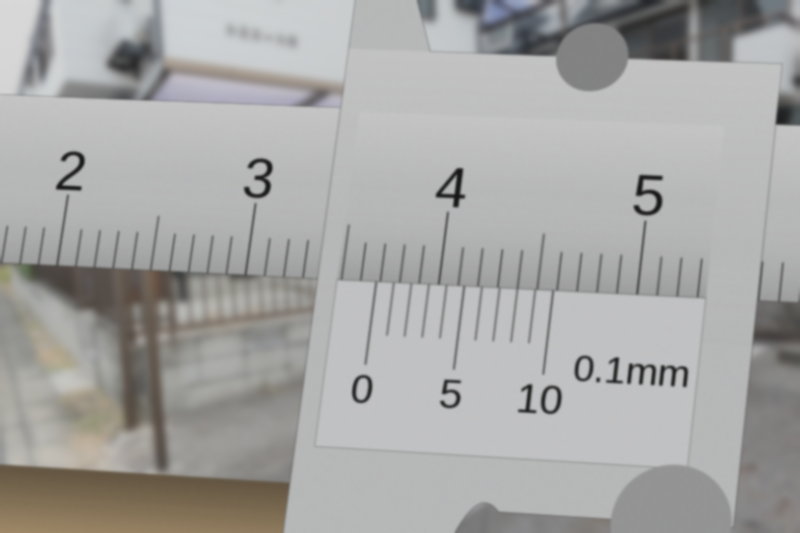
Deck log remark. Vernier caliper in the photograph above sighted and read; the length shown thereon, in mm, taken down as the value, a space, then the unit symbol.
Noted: 36.8 mm
